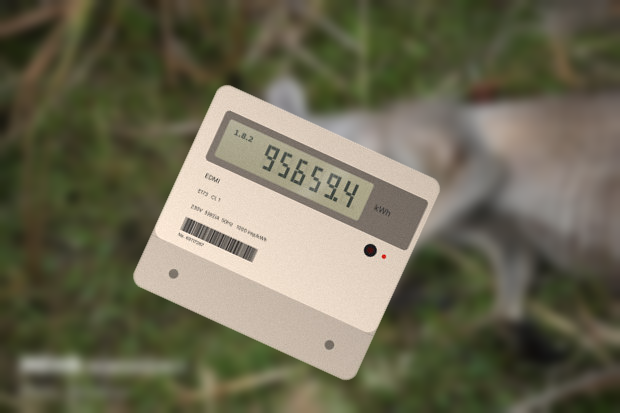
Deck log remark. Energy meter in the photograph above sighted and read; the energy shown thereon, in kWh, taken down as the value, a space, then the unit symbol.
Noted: 95659.4 kWh
